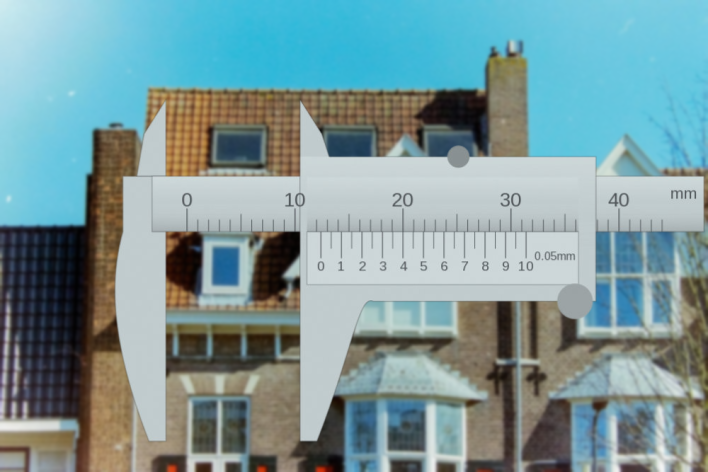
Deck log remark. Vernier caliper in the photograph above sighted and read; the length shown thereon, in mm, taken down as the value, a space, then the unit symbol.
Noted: 12.4 mm
